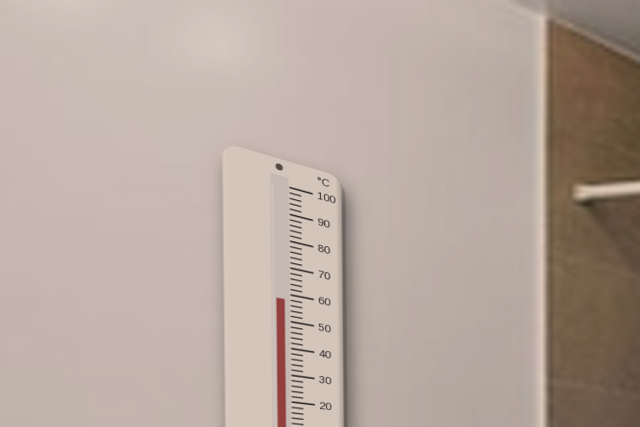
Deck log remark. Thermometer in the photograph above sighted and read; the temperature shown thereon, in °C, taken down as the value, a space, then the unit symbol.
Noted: 58 °C
